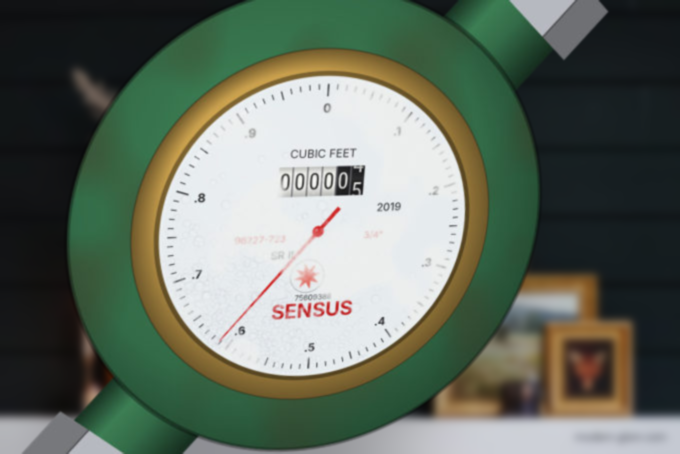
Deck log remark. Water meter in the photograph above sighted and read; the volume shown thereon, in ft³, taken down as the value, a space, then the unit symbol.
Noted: 4.61 ft³
